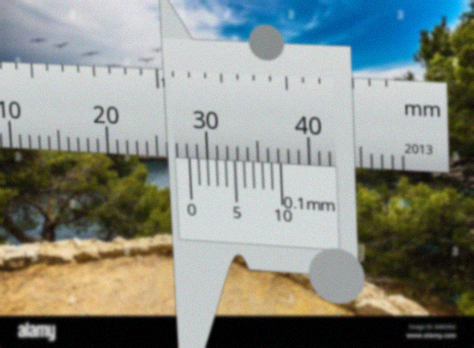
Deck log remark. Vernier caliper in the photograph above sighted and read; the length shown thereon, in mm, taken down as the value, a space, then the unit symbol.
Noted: 28.2 mm
